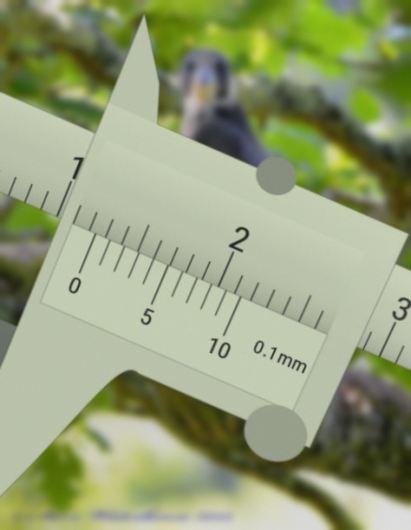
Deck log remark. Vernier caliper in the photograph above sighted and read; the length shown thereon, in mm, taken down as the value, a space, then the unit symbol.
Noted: 12.4 mm
